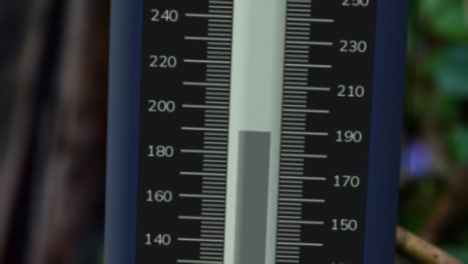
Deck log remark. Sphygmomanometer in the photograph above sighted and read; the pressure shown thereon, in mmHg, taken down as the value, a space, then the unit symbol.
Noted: 190 mmHg
